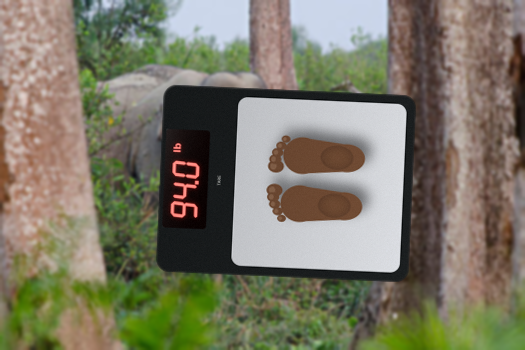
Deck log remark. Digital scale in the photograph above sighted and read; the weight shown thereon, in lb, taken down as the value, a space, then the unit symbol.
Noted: 94.0 lb
